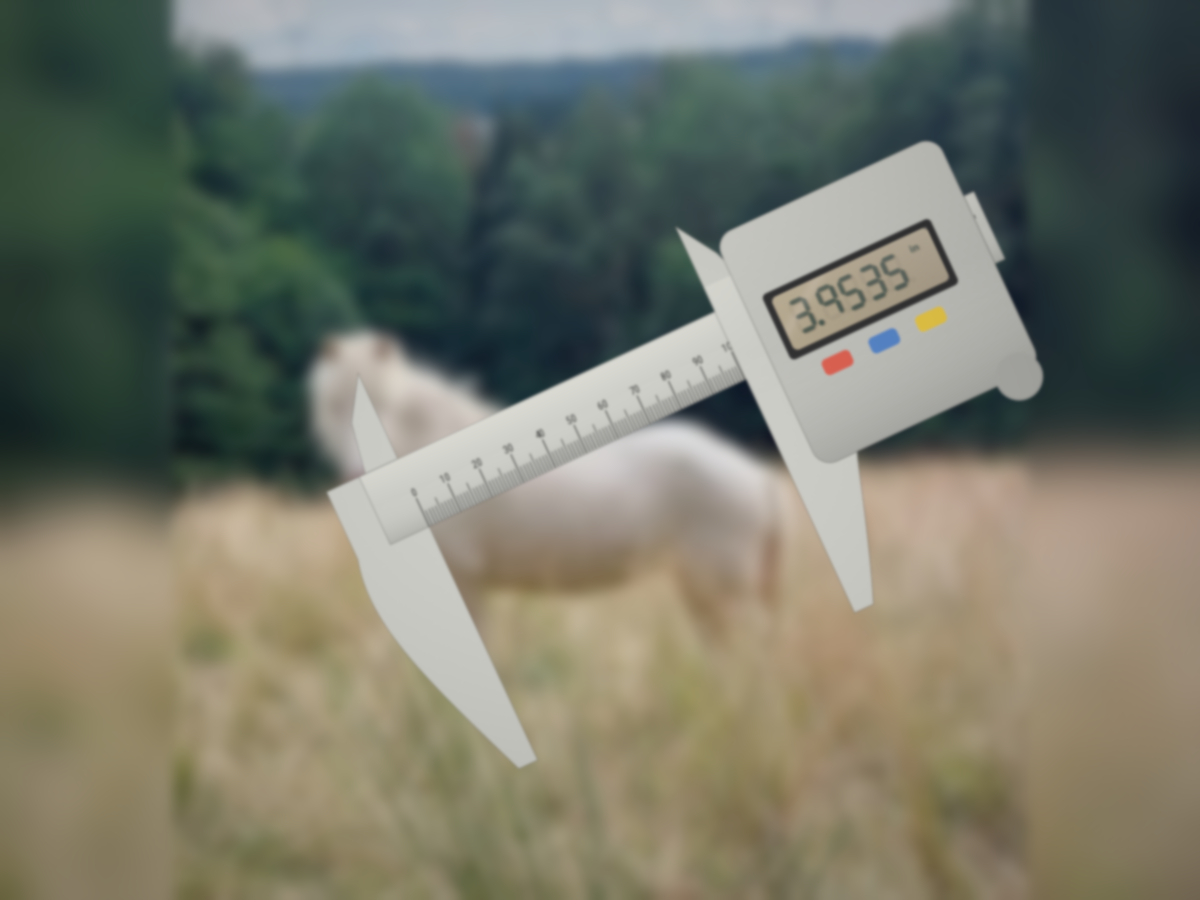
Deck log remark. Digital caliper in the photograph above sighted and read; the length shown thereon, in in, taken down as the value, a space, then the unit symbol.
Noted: 3.9535 in
